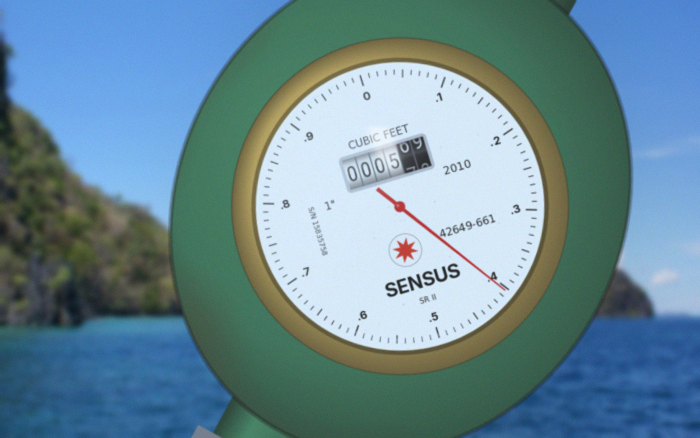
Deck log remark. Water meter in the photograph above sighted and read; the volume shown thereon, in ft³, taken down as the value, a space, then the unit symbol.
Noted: 569.40 ft³
